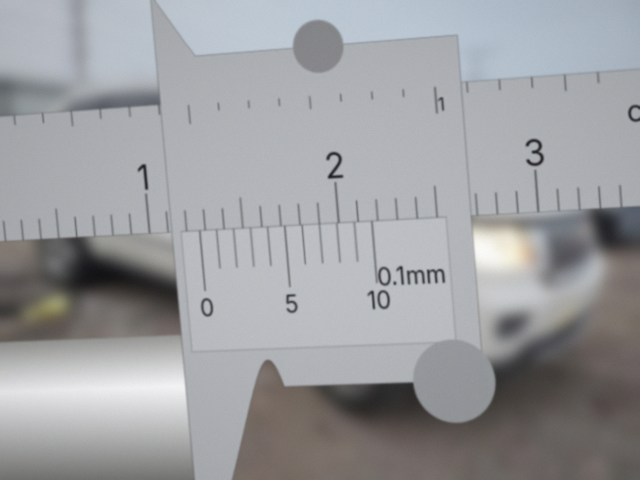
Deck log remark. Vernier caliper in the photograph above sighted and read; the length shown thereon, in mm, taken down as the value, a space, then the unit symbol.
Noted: 12.7 mm
